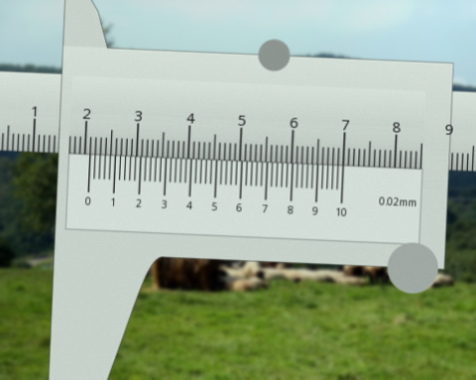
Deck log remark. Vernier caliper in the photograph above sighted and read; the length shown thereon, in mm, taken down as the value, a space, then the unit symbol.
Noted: 21.0 mm
